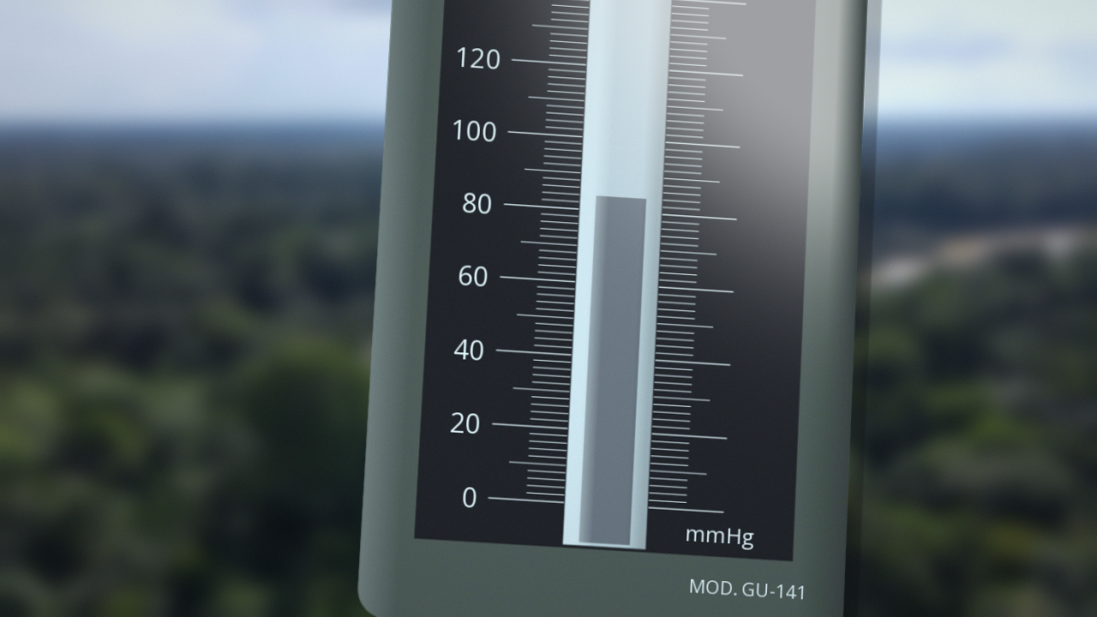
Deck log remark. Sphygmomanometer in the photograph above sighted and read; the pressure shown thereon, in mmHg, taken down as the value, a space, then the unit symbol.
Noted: 84 mmHg
